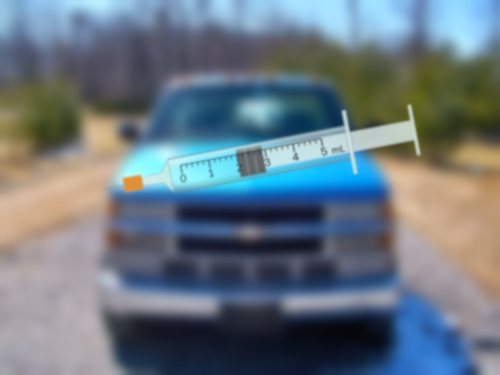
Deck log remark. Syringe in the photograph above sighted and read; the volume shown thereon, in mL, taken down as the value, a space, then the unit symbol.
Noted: 2 mL
